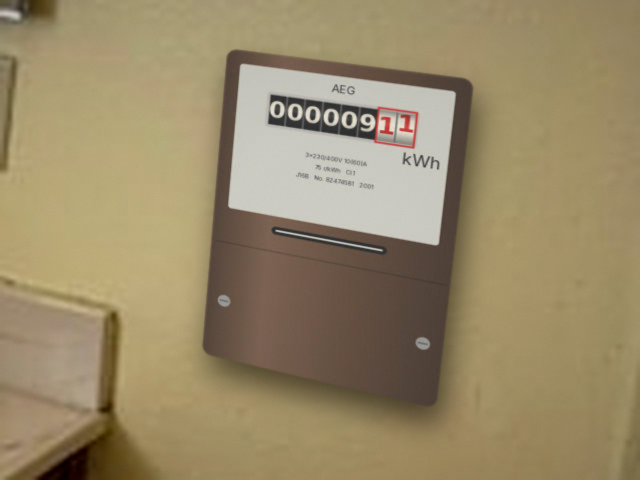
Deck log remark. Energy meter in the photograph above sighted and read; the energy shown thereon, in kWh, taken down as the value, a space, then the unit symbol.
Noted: 9.11 kWh
